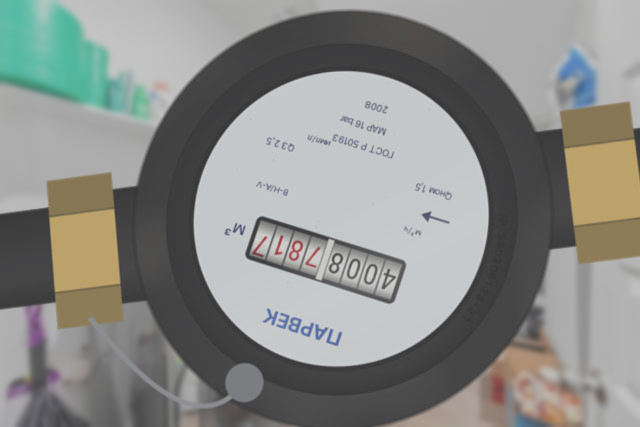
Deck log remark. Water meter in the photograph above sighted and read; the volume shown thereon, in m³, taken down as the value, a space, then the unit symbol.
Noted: 4008.7817 m³
